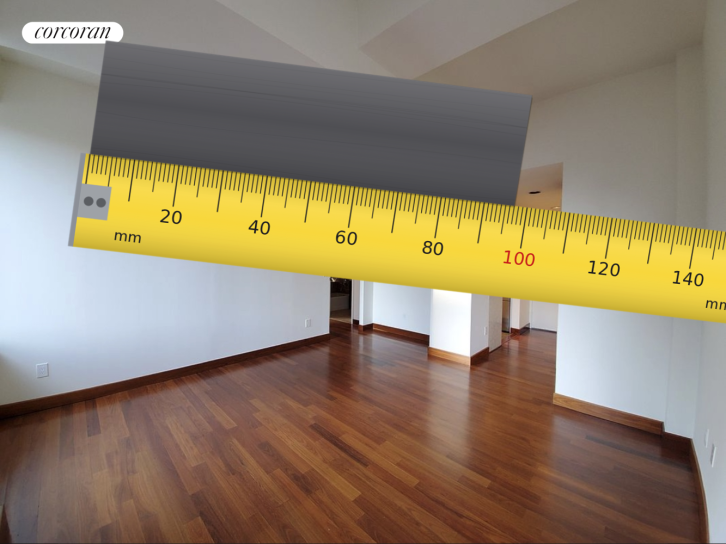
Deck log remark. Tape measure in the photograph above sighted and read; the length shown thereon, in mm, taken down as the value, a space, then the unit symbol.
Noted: 97 mm
